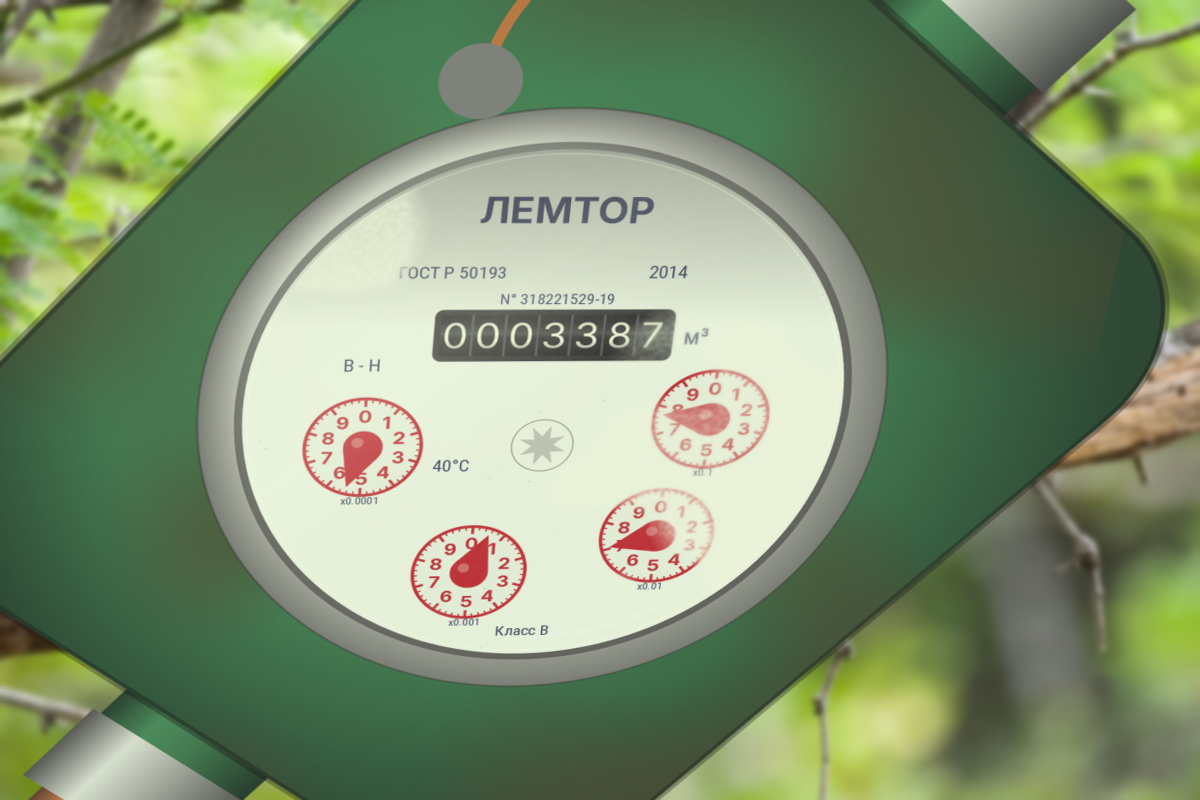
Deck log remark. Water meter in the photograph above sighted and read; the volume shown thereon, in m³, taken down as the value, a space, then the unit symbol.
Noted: 3387.7705 m³
